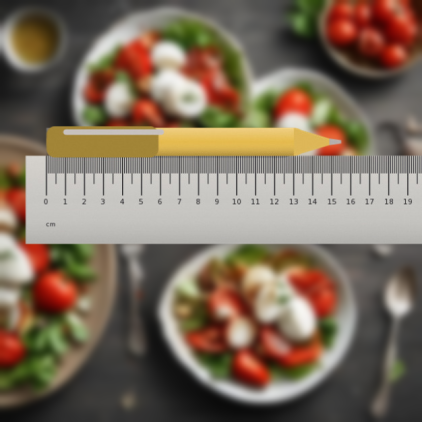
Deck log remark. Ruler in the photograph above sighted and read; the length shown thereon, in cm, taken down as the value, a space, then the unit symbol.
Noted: 15.5 cm
